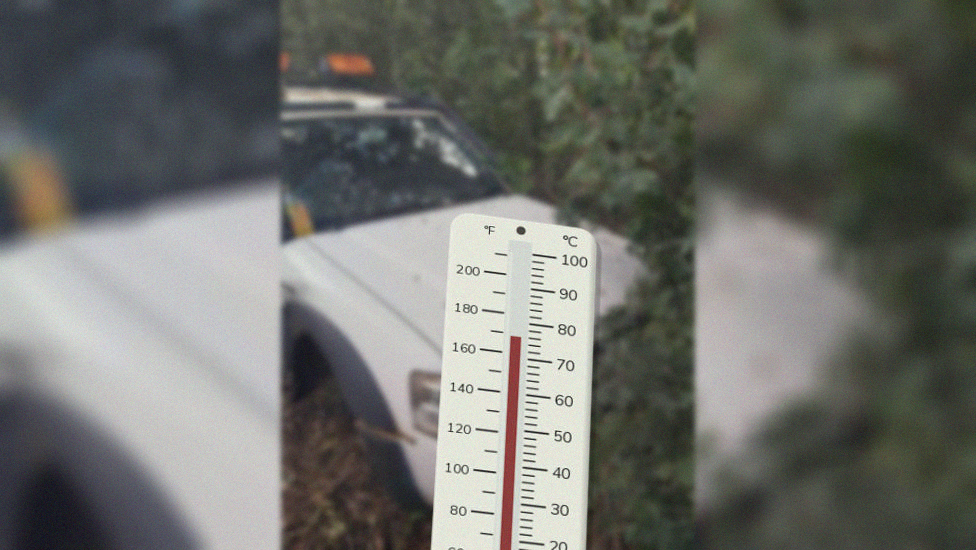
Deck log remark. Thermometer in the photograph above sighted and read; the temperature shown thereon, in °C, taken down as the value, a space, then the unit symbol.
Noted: 76 °C
